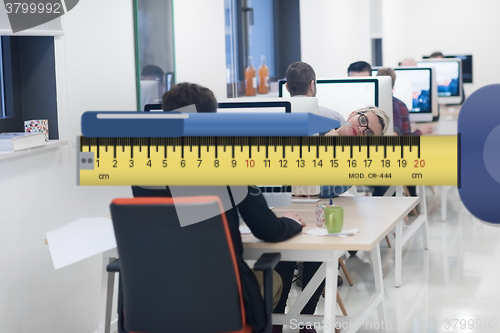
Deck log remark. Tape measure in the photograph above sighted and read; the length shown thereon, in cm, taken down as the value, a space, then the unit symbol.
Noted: 16 cm
